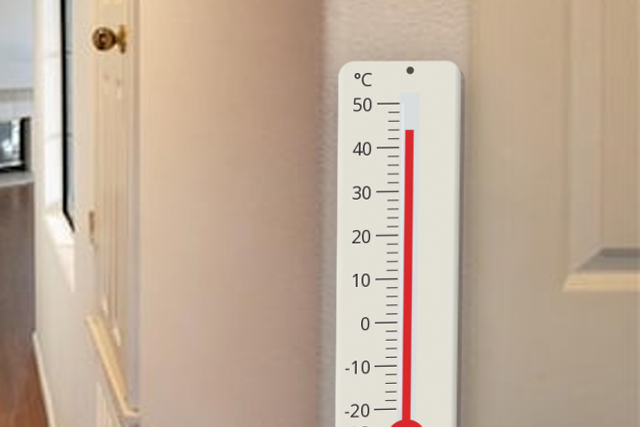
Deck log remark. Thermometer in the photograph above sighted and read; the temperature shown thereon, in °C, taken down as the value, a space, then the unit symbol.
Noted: 44 °C
